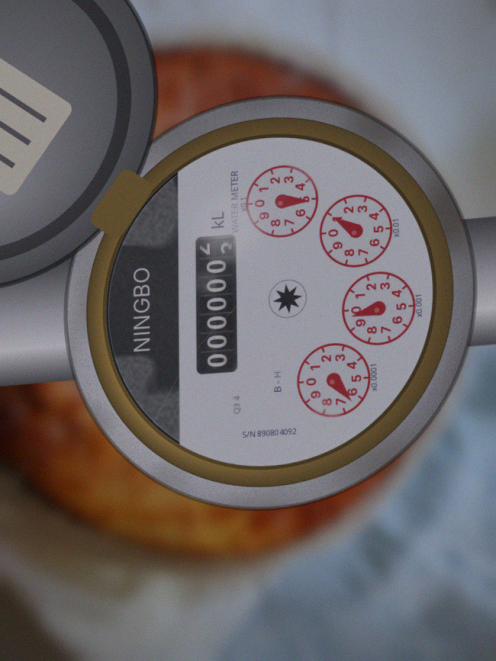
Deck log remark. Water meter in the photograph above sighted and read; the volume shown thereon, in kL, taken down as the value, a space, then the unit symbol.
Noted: 2.5096 kL
